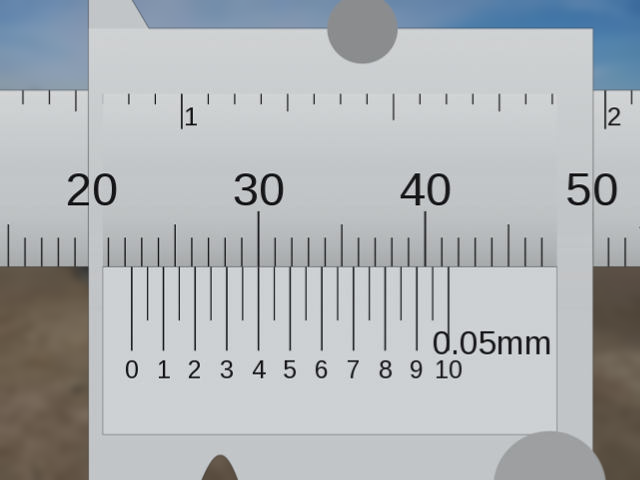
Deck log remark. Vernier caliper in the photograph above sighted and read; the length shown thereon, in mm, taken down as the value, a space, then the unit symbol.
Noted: 22.4 mm
